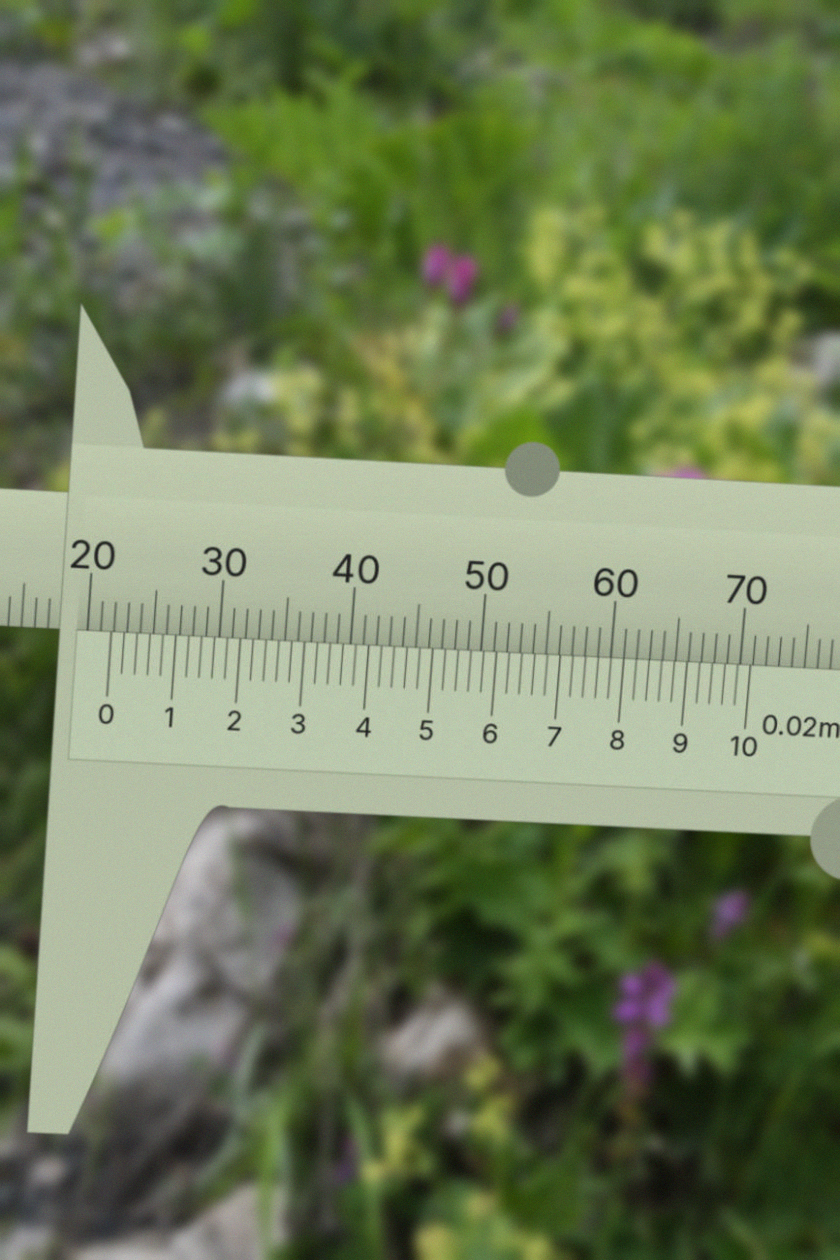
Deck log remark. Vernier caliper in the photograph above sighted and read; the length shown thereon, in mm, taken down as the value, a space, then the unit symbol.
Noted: 21.8 mm
